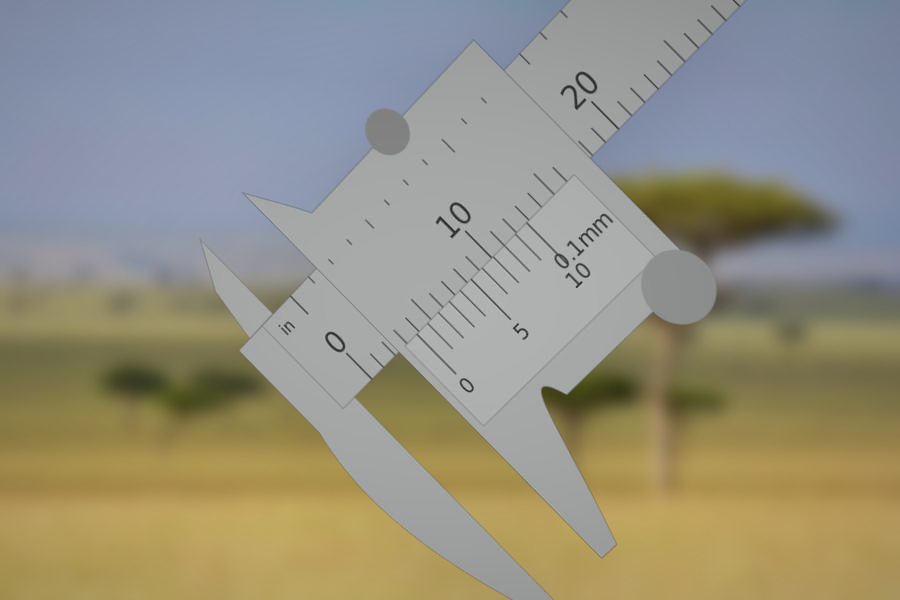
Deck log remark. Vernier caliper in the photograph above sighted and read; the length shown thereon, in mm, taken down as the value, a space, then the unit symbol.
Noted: 3.8 mm
